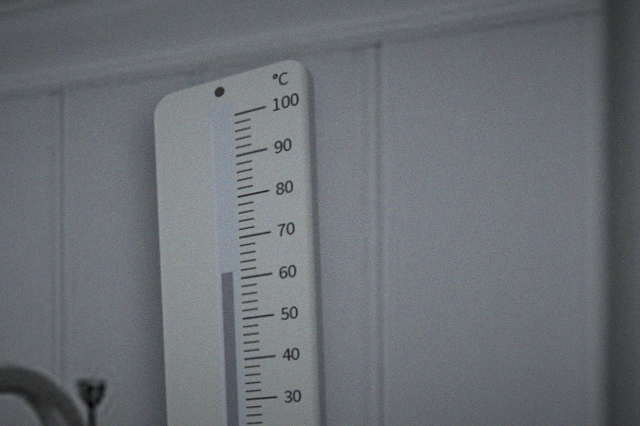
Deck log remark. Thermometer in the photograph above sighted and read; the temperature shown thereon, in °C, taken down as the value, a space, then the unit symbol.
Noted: 62 °C
